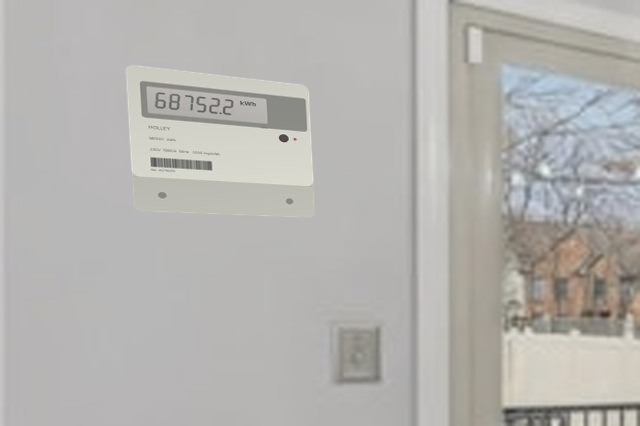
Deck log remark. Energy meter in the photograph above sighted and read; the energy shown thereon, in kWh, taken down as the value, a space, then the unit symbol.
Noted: 68752.2 kWh
